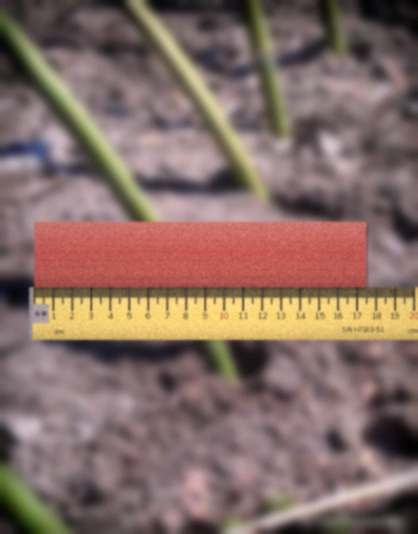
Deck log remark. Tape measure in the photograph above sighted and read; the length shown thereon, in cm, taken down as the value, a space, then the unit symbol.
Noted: 17.5 cm
